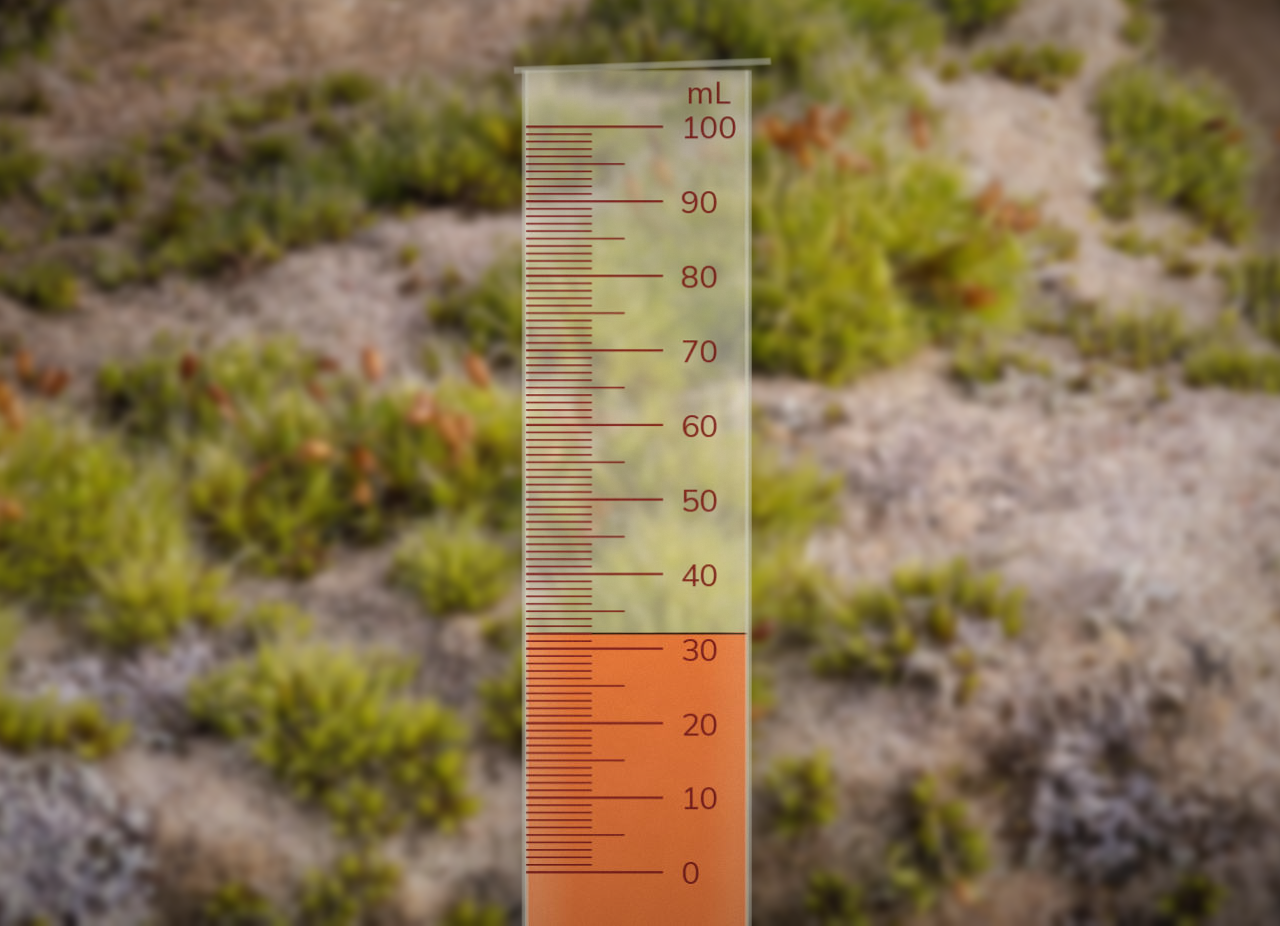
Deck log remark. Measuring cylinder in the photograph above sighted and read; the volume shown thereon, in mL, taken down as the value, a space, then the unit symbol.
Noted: 32 mL
